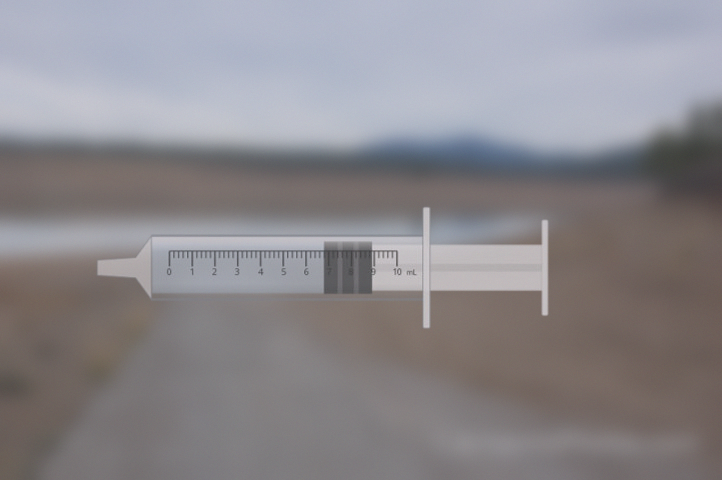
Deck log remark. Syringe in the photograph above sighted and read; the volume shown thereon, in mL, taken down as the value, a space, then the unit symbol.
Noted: 6.8 mL
